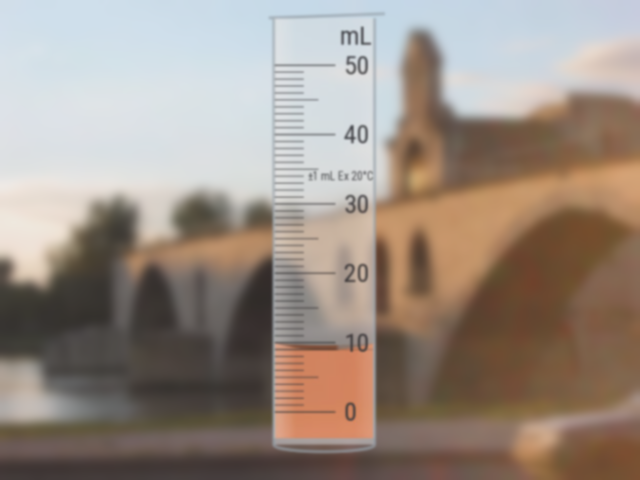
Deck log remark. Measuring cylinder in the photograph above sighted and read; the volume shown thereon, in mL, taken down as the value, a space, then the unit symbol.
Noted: 9 mL
